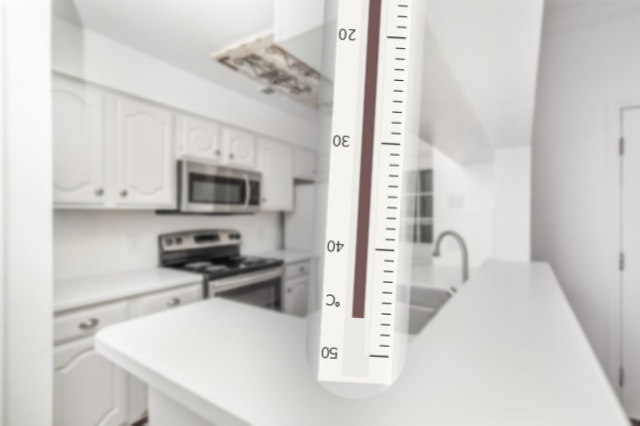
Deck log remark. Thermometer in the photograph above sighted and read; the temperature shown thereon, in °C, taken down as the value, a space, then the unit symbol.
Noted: 46.5 °C
